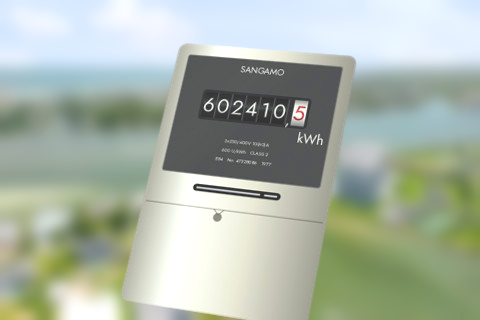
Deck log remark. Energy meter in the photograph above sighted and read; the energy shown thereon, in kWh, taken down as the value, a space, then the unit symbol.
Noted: 602410.5 kWh
